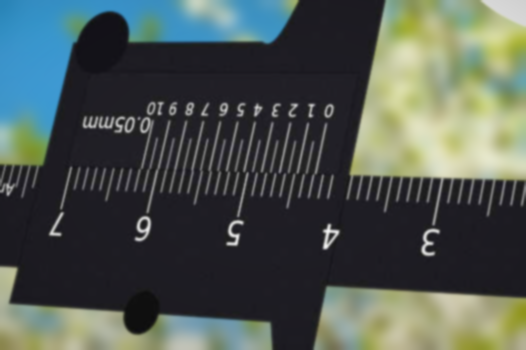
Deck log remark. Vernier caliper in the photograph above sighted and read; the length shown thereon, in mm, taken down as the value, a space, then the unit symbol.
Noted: 42.8 mm
